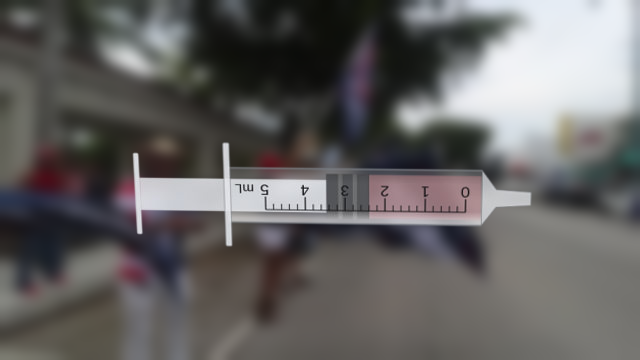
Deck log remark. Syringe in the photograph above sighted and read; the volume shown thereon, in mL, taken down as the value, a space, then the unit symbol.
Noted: 2.4 mL
